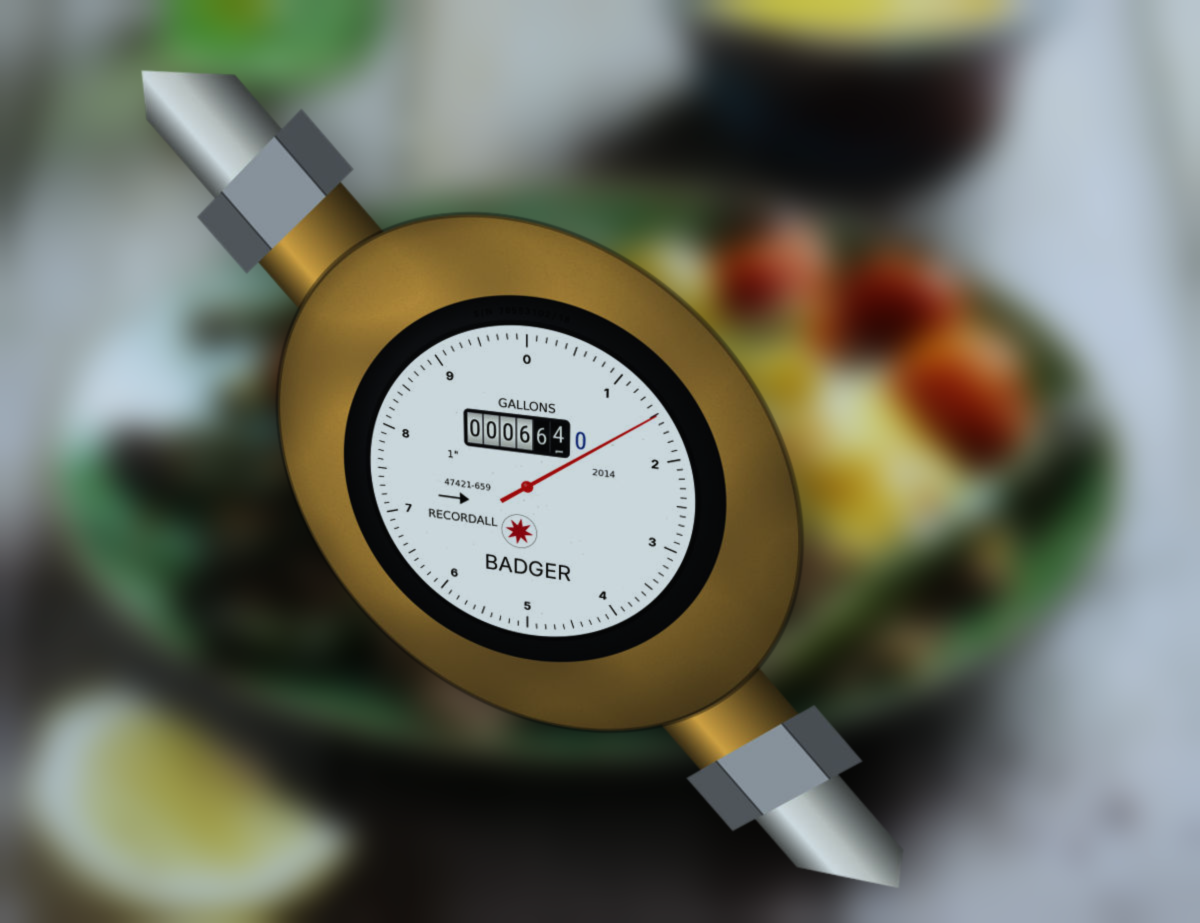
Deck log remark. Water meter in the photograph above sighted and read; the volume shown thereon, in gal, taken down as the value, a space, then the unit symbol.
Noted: 6641.5 gal
